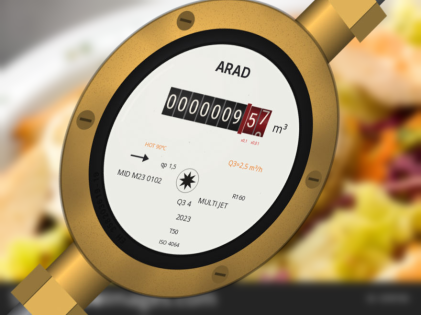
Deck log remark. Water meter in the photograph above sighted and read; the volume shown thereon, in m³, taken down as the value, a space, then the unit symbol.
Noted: 9.57 m³
